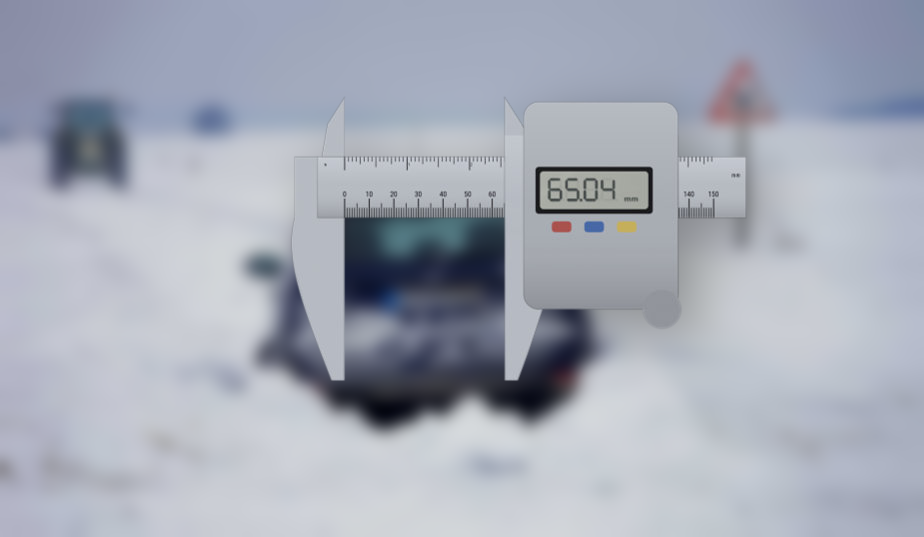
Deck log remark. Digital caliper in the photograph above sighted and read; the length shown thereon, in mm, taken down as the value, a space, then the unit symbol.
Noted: 65.04 mm
